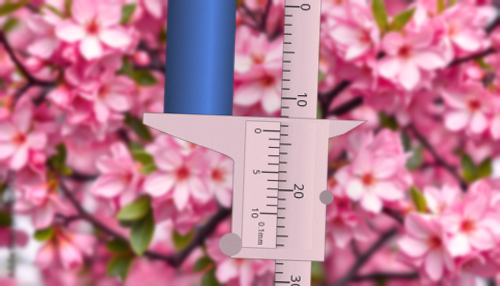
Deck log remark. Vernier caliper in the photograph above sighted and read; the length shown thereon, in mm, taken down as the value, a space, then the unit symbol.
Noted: 13.6 mm
